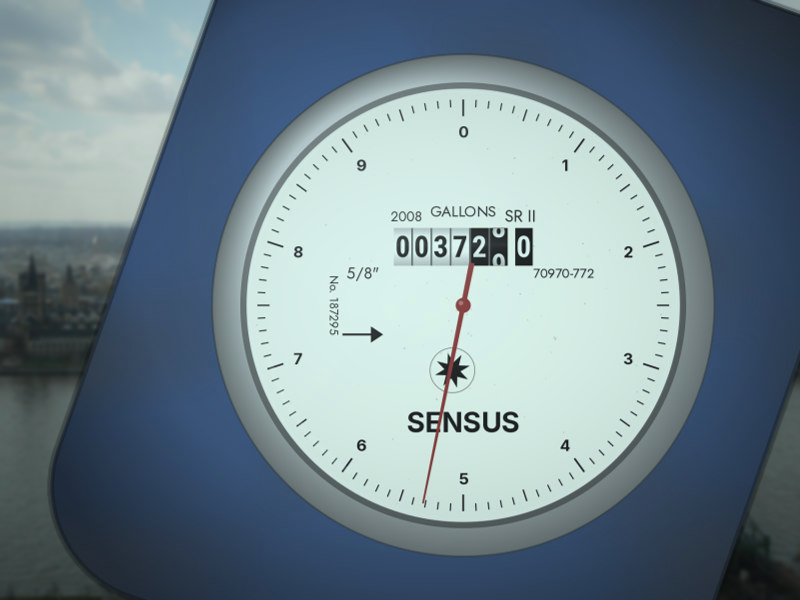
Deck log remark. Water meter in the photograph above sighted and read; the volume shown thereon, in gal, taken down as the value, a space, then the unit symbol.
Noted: 37285.3 gal
